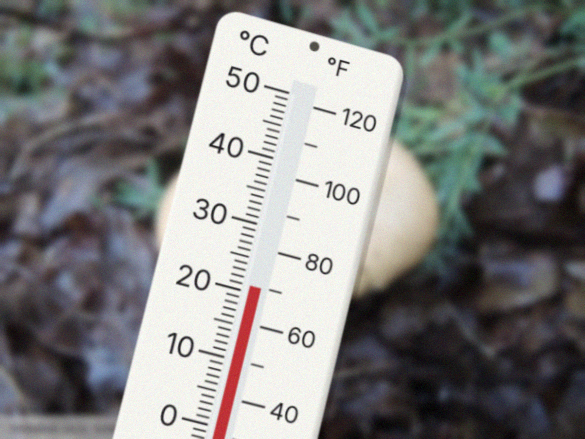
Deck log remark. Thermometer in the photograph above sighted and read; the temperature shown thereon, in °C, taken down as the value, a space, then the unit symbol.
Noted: 21 °C
